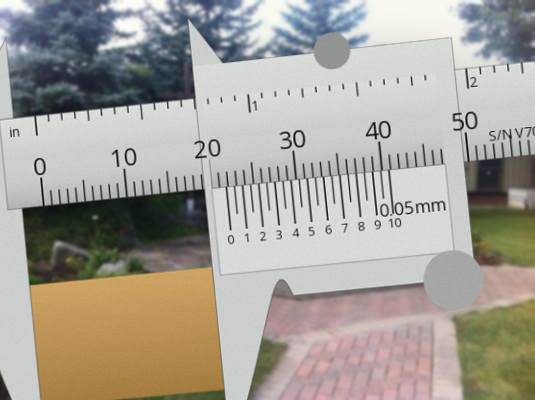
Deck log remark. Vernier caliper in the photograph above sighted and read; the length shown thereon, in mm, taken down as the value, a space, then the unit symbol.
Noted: 21.8 mm
